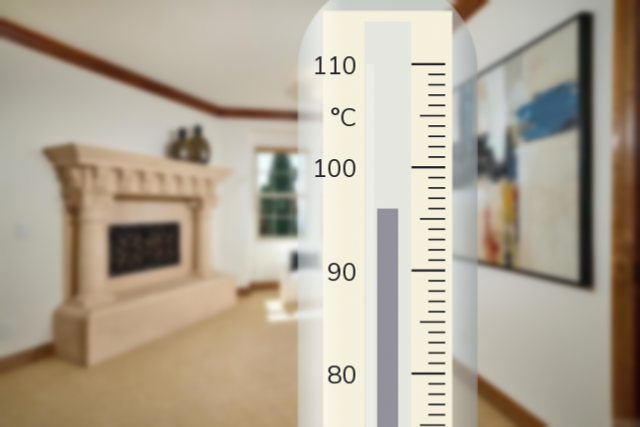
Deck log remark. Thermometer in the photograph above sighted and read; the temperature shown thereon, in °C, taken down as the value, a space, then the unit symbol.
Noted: 96 °C
